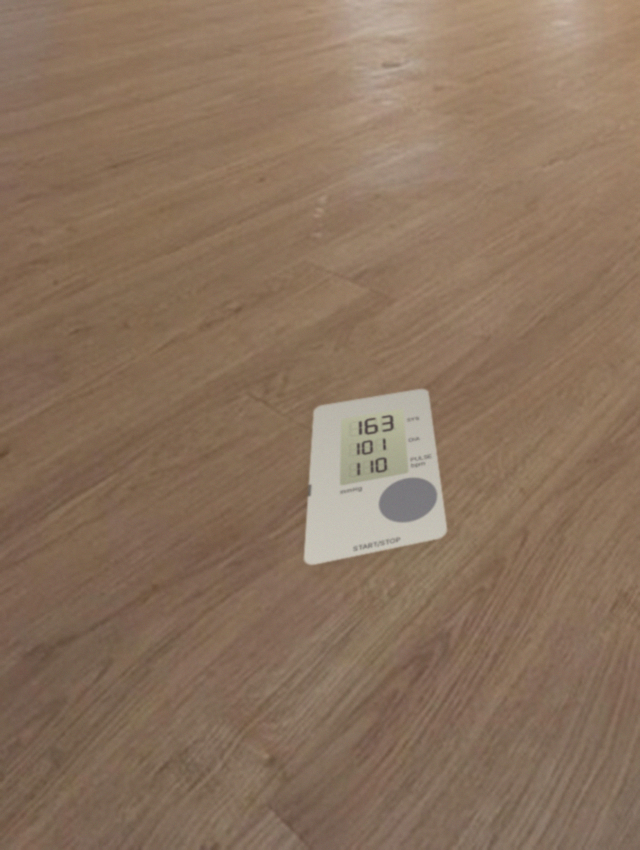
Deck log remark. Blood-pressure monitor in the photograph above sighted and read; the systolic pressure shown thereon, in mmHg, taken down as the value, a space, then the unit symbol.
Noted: 163 mmHg
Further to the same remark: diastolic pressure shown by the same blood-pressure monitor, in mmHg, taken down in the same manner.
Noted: 101 mmHg
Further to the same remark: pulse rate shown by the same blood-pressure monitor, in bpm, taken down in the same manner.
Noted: 110 bpm
